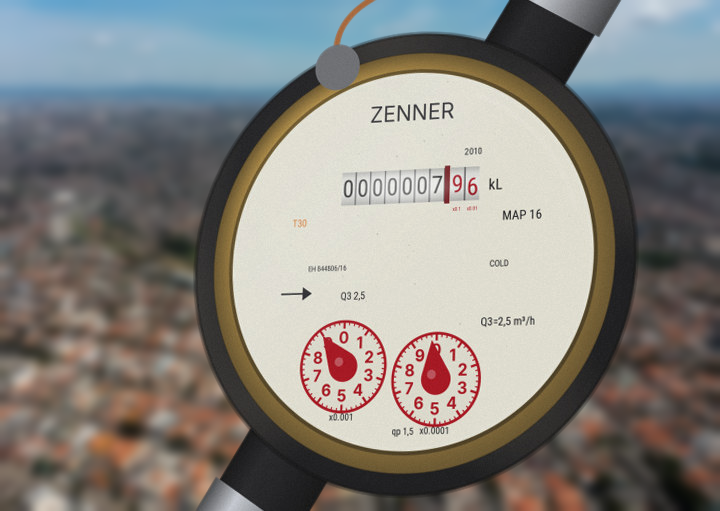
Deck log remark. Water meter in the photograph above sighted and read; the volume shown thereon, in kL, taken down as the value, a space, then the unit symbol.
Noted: 7.9589 kL
